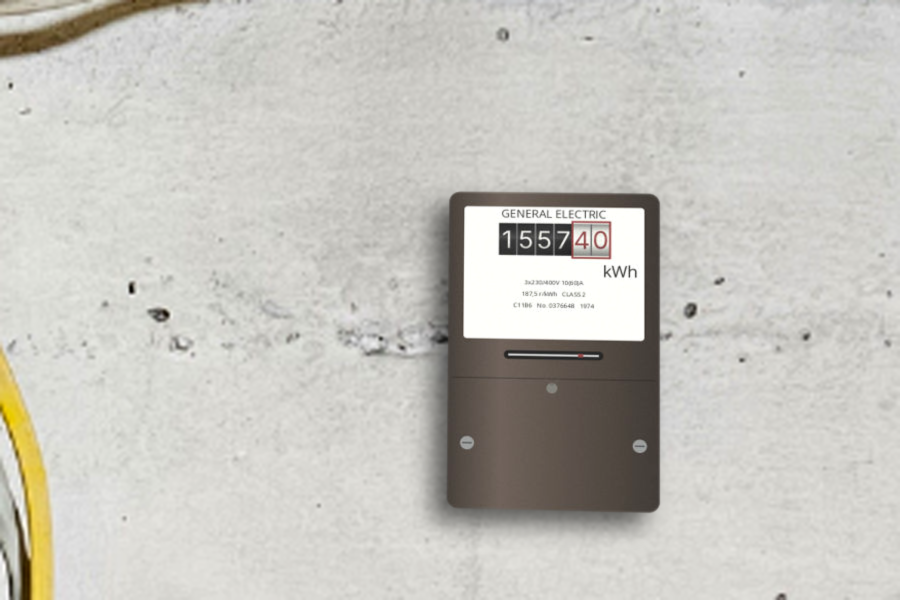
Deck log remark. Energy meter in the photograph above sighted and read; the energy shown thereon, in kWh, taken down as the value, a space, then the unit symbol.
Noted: 1557.40 kWh
